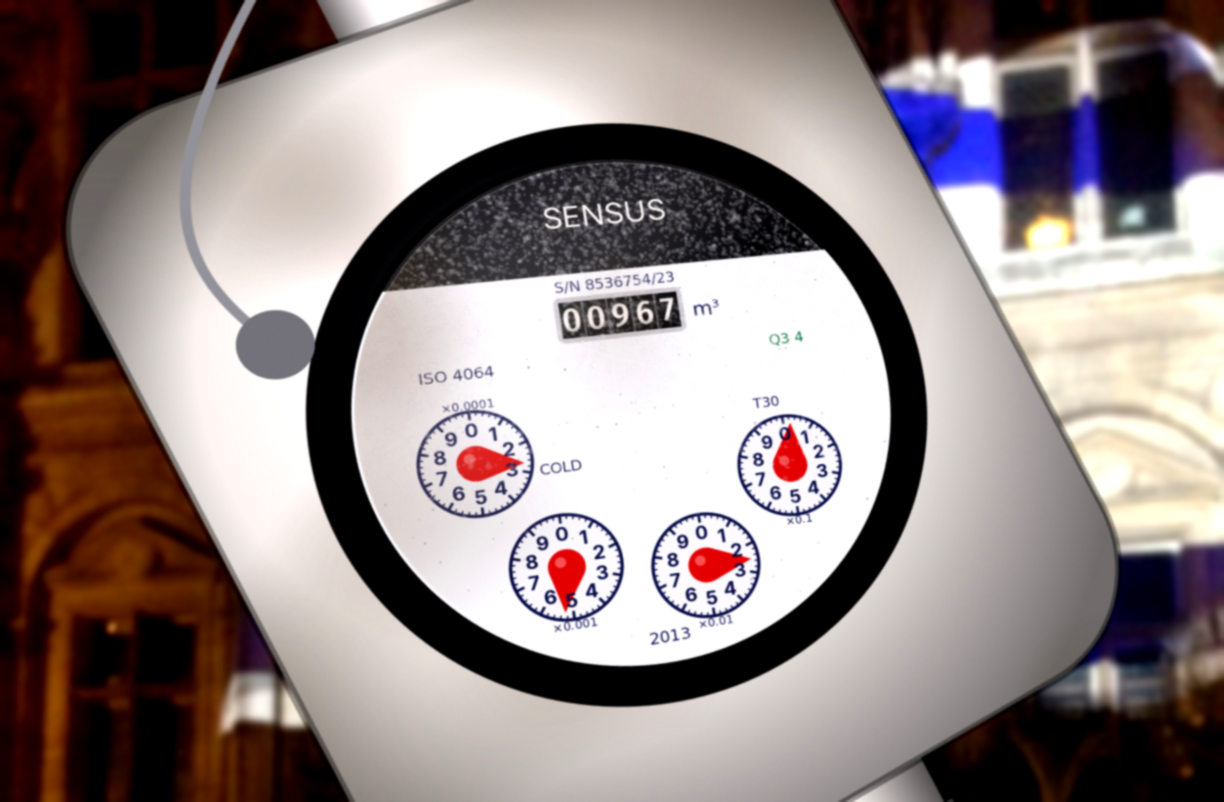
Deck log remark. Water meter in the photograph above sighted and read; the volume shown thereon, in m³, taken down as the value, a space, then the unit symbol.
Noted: 967.0252 m³
